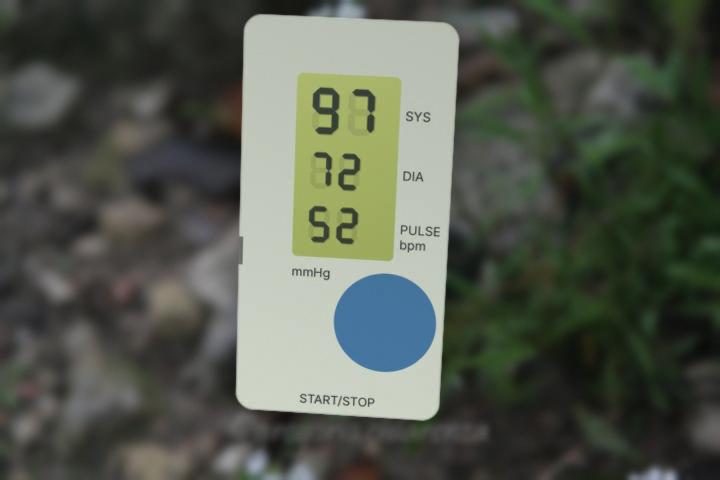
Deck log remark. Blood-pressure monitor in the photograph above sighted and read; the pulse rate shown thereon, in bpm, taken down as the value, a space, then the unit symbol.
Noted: 52 bpm
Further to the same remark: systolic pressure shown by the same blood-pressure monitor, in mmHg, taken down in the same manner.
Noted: 97 mmHg
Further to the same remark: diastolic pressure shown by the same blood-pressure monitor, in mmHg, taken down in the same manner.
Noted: 72 mmHg
